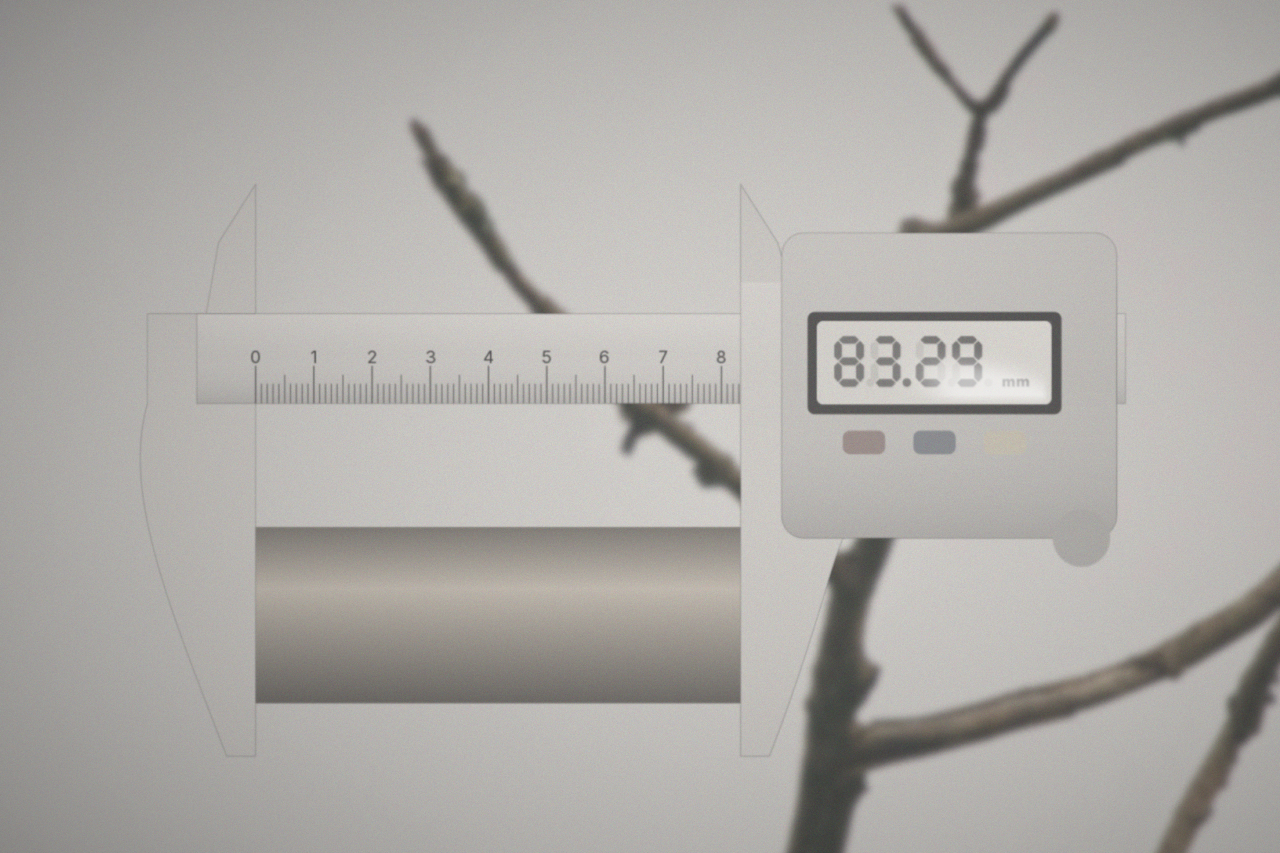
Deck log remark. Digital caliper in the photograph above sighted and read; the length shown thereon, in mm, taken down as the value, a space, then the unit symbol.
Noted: 83.29 mm
